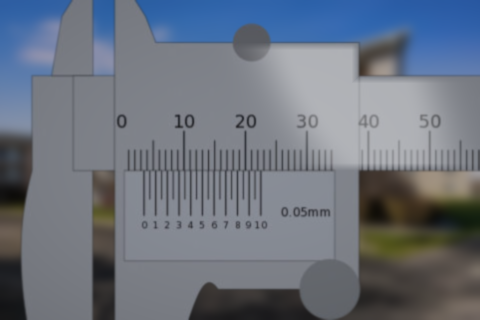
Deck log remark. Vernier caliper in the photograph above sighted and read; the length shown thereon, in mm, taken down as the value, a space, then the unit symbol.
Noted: 3.5 mm
